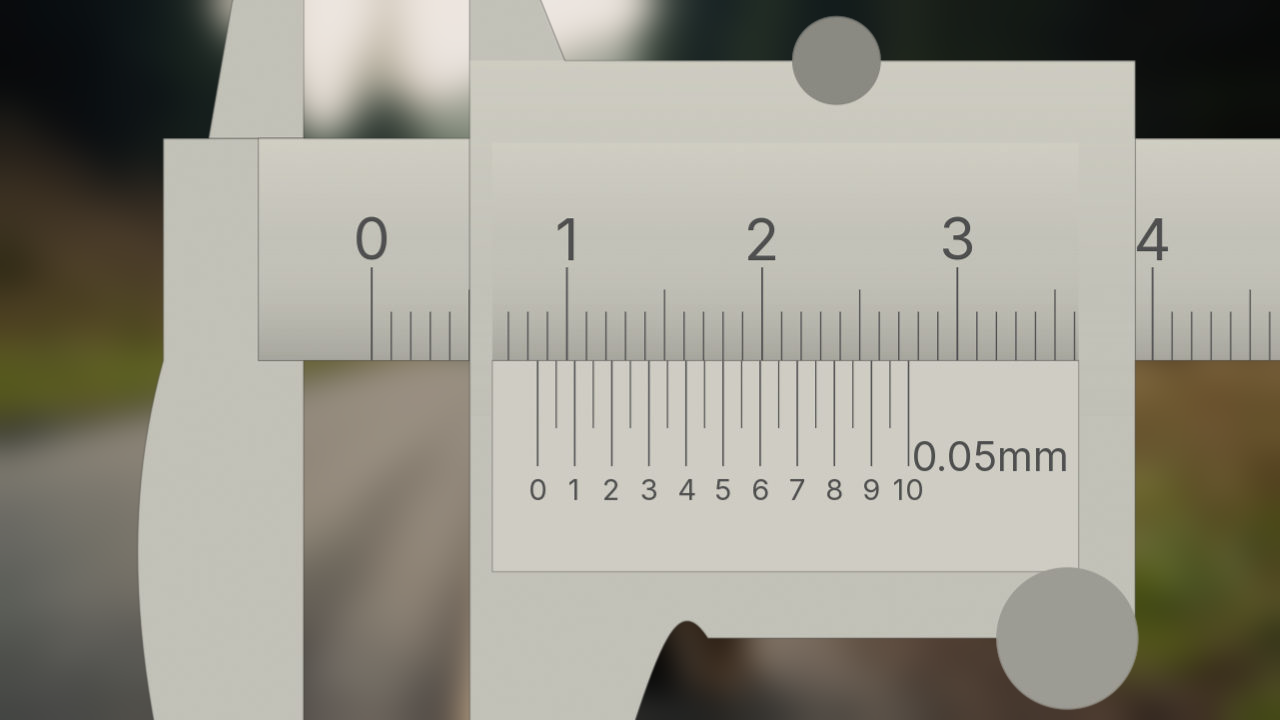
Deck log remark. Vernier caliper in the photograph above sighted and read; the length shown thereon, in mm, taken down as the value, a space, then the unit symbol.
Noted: 8.5 mm
